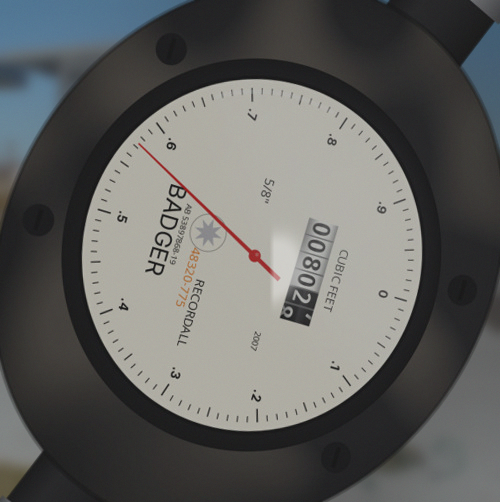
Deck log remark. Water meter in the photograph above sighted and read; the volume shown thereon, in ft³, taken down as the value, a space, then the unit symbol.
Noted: 8027.57 ft³
